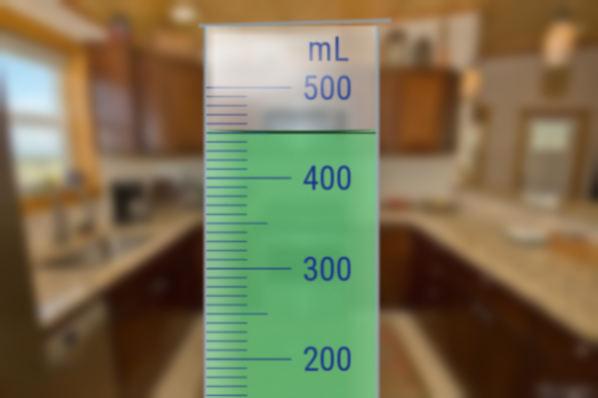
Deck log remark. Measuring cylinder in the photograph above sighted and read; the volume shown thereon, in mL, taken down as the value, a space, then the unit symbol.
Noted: 450 mL
